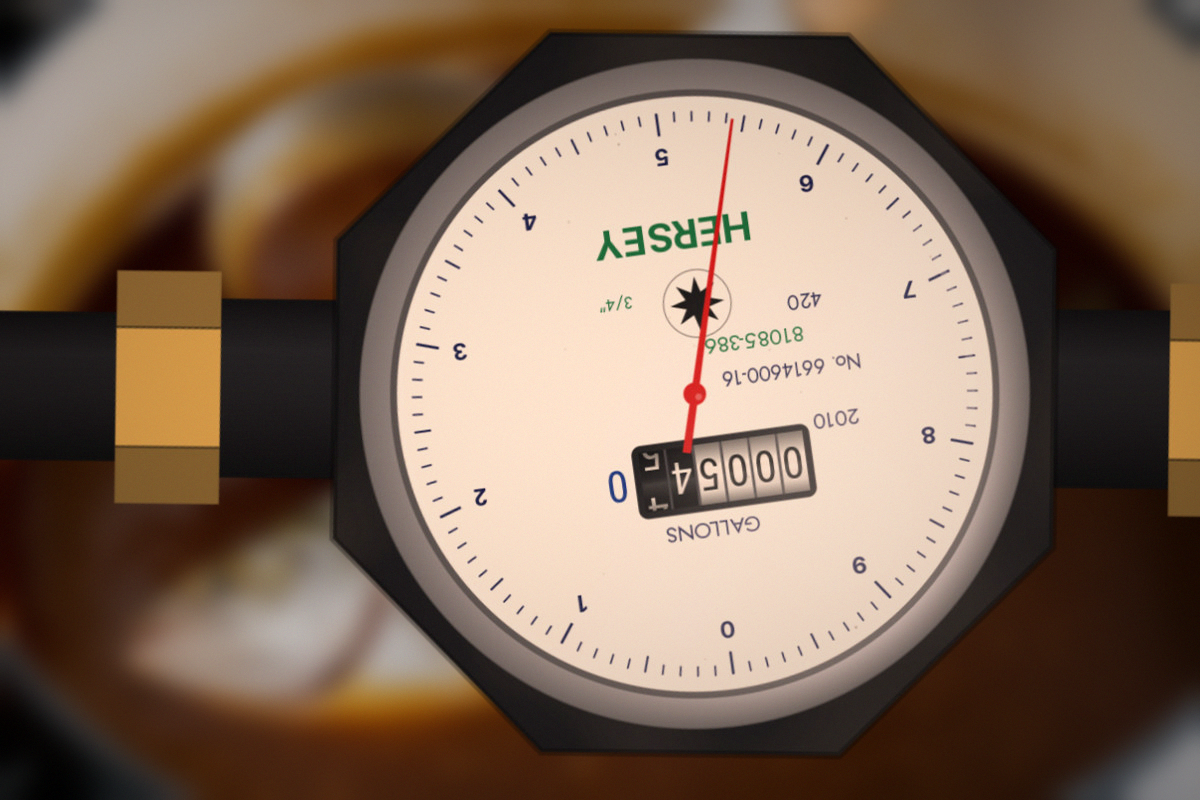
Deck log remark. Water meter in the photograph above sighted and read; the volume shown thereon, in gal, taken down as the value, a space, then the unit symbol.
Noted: 5445.4 gal
